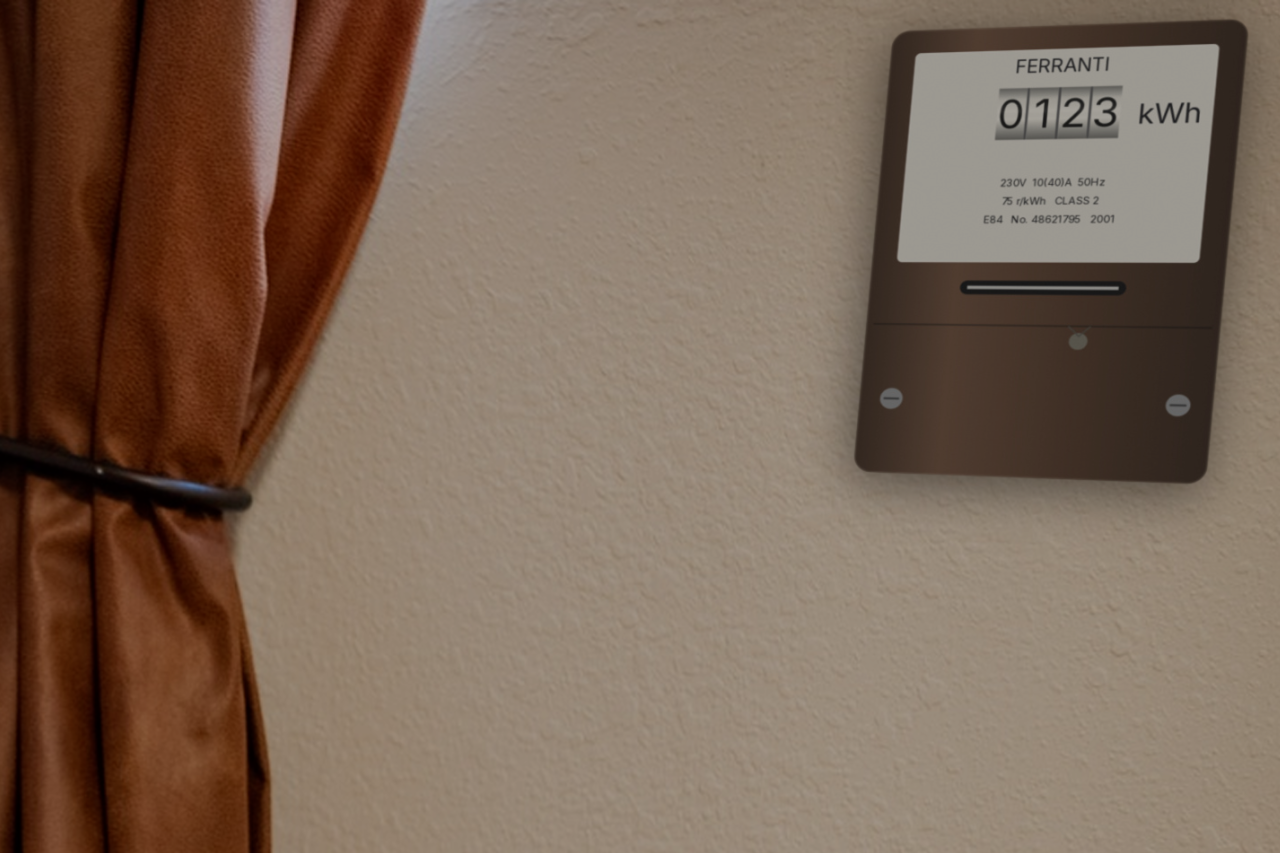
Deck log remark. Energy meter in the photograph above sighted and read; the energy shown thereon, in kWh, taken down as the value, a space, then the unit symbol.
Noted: 123 kWh
